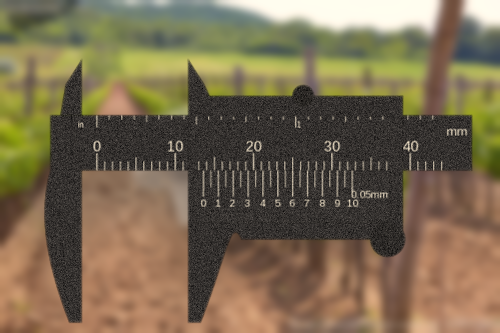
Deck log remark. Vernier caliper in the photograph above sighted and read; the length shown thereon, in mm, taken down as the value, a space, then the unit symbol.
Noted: 13.6 mm
